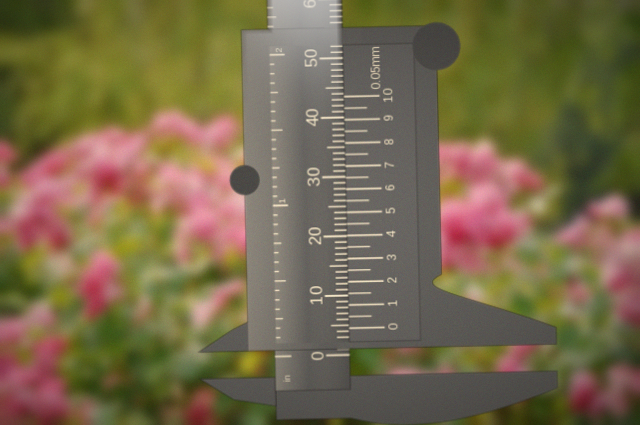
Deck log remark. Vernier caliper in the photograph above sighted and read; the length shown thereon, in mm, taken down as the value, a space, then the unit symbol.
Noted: 4.5 mm
